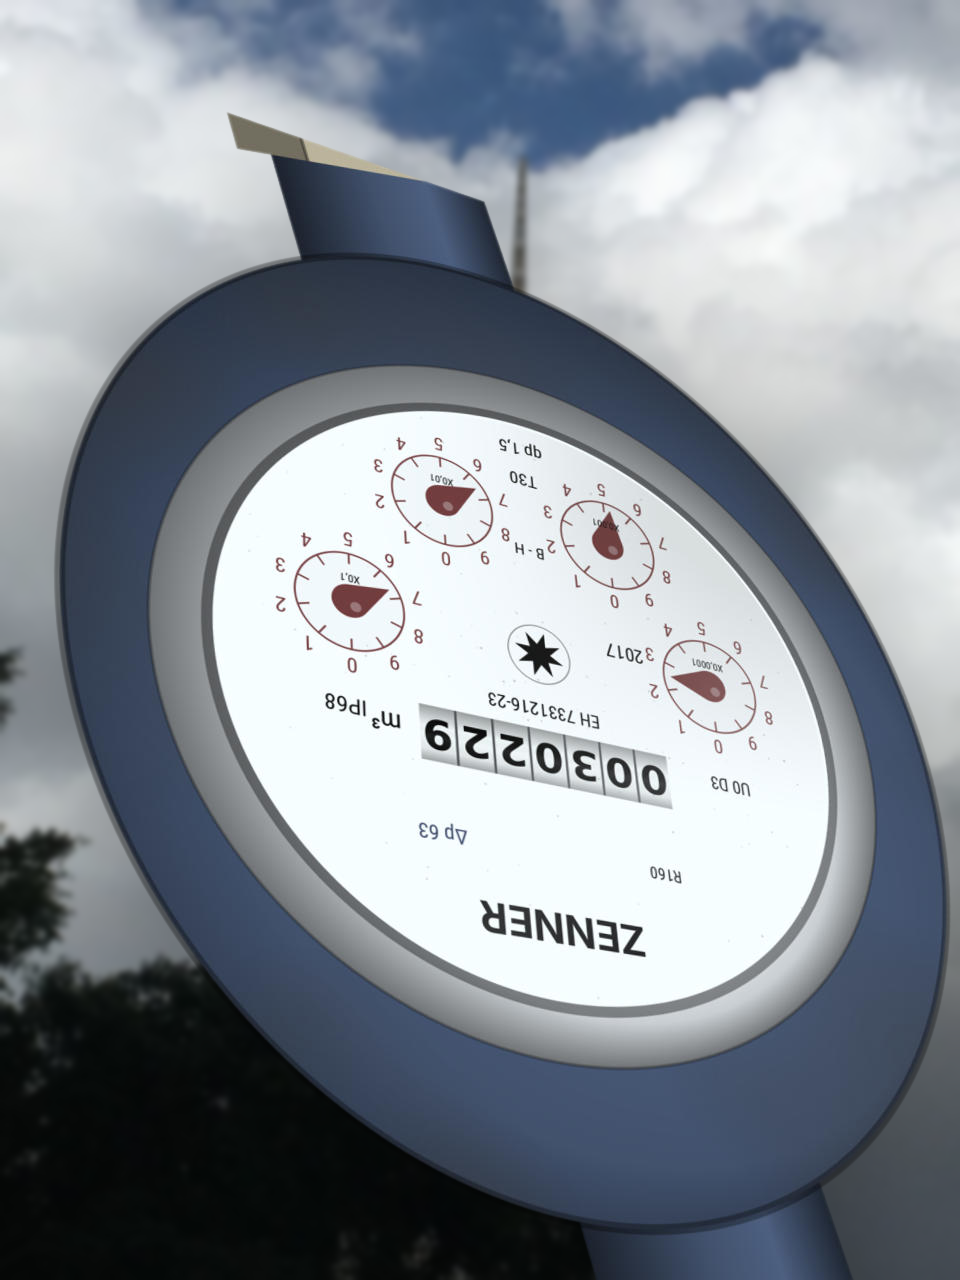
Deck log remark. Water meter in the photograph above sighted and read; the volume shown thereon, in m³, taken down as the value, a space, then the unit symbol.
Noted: 30229.6652 m³
